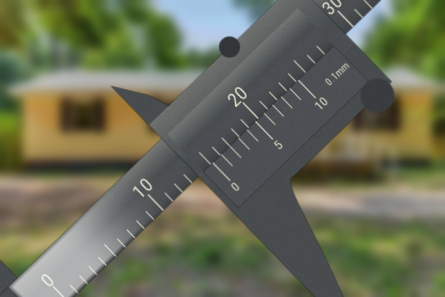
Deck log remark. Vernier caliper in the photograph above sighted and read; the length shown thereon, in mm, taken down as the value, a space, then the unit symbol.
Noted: 15.2 mm
